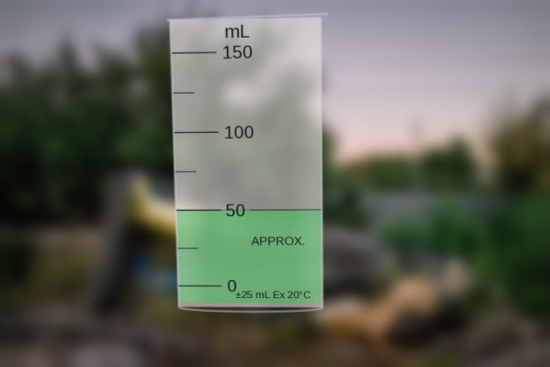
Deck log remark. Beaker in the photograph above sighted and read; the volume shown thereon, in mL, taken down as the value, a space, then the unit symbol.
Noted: 50 mL
